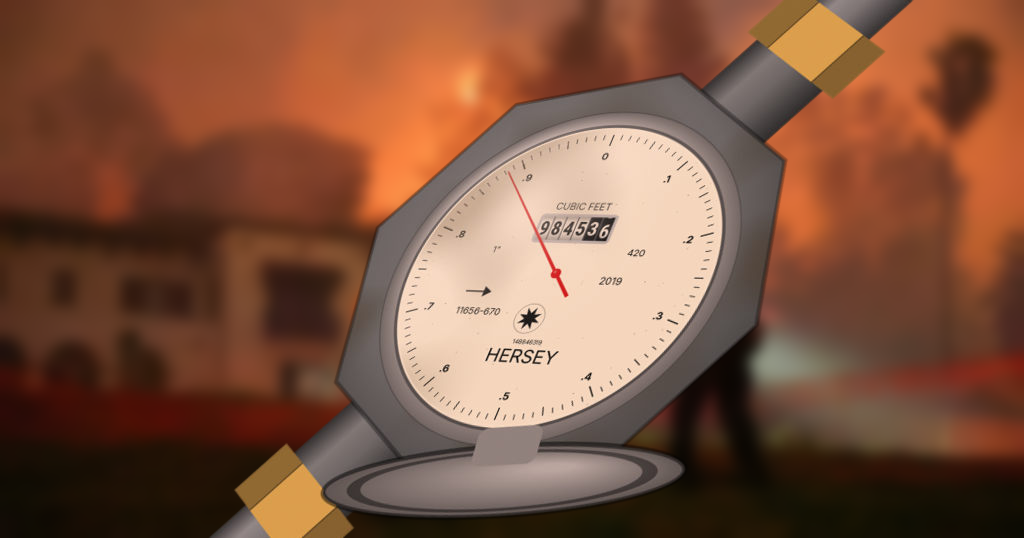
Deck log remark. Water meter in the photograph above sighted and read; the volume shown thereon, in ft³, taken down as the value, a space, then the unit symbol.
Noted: 984535.88 ft³
